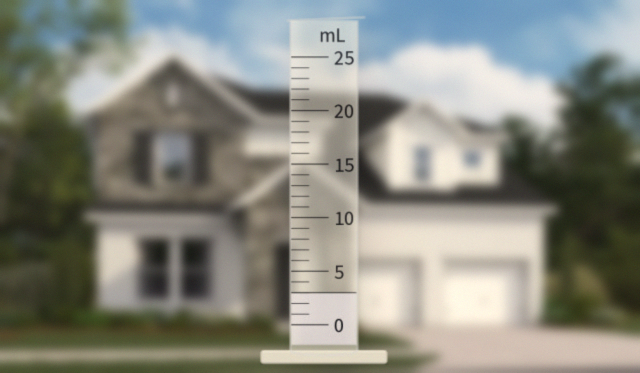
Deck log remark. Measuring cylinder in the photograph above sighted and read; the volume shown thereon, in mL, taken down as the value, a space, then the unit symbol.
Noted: 3 mL
